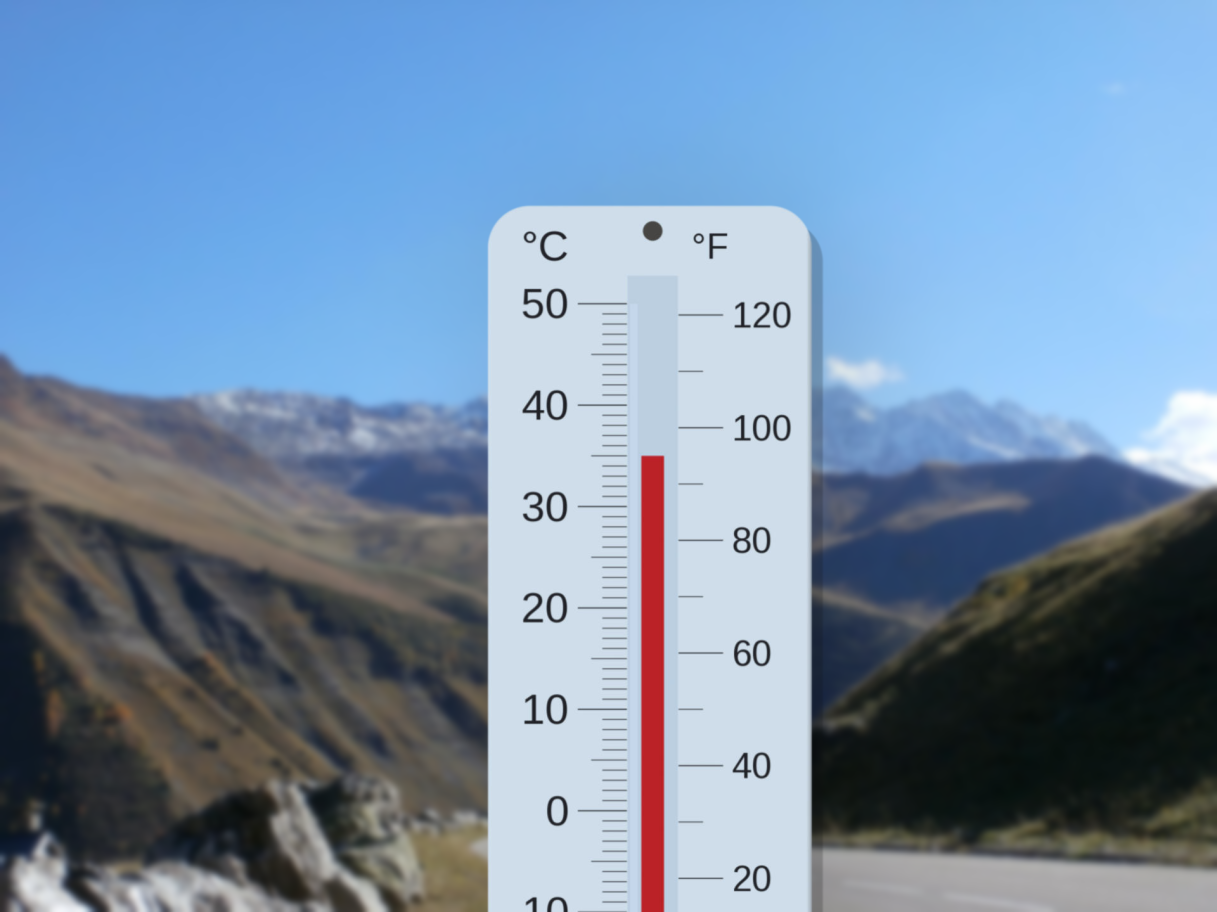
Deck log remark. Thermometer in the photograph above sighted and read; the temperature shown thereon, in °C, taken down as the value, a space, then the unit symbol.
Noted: 35 °C
